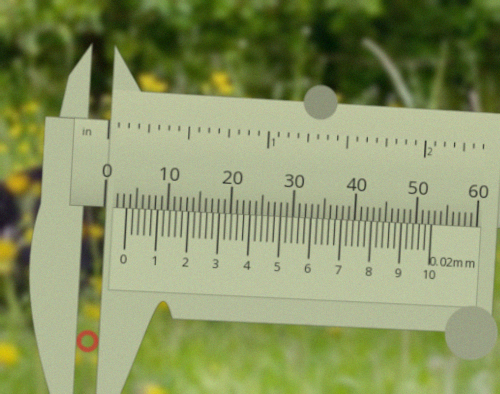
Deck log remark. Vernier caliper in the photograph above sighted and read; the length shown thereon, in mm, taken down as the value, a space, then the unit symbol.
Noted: 3.5 mm
